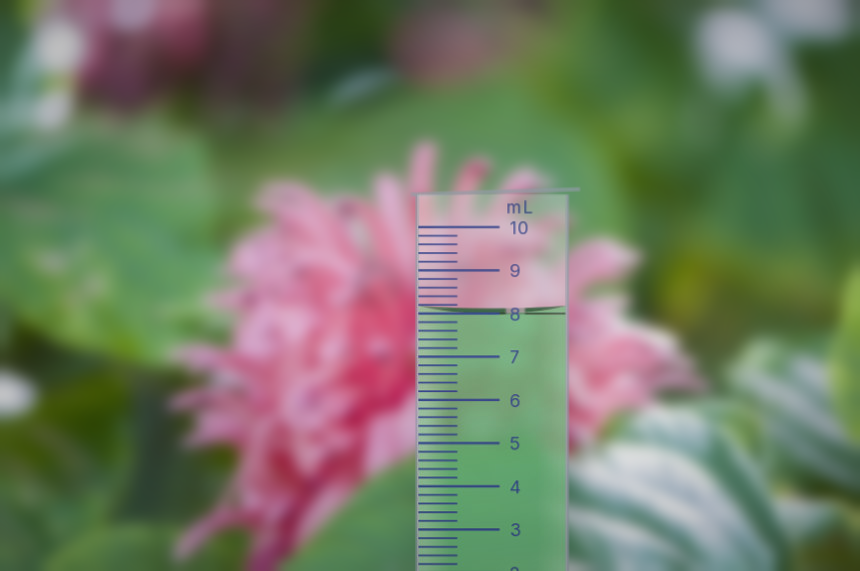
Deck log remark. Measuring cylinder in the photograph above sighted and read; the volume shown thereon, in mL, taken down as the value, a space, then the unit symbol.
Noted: 8 mL
